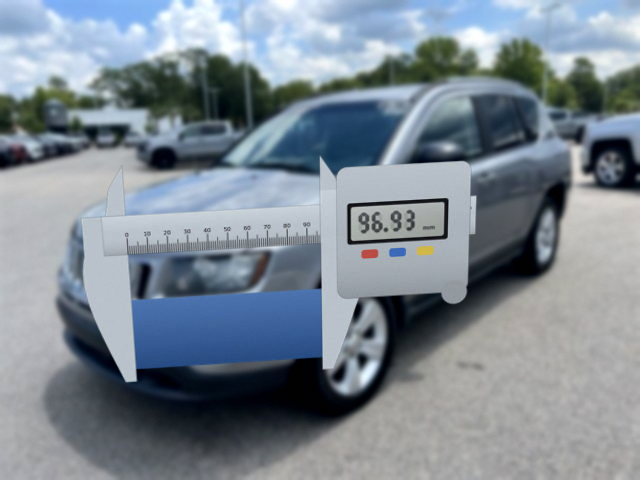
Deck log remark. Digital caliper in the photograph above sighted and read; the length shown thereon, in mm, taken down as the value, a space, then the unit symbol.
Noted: 96.93 mm
